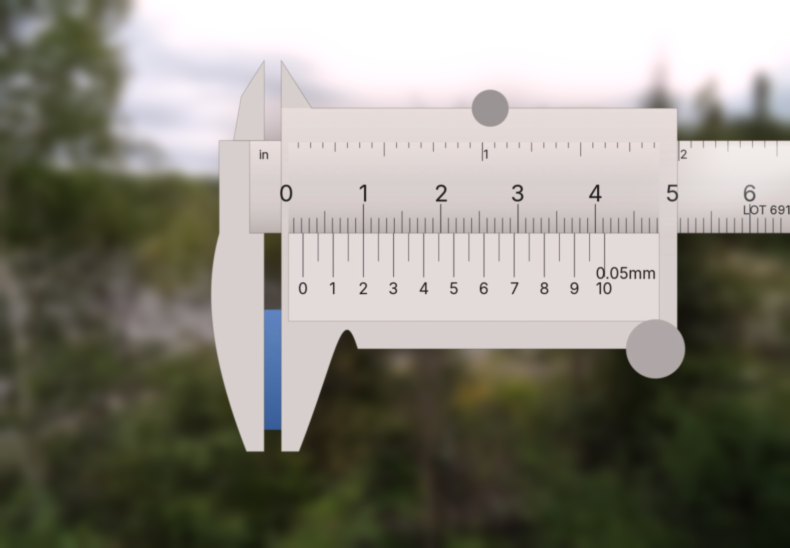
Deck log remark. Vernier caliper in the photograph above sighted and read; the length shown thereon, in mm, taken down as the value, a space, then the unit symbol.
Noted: 2.2 mm
